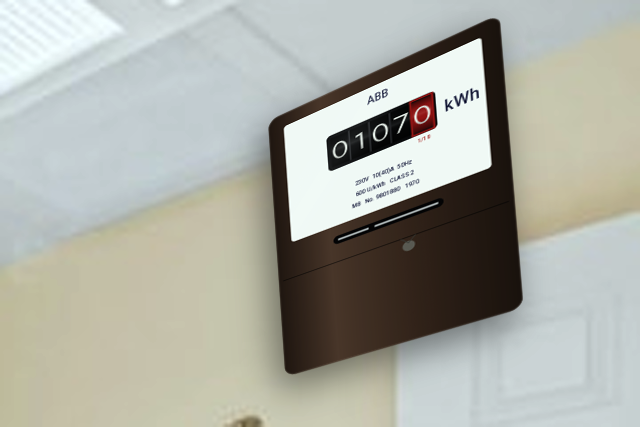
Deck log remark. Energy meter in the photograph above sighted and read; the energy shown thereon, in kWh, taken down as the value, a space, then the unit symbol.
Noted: 107.0 kWh
